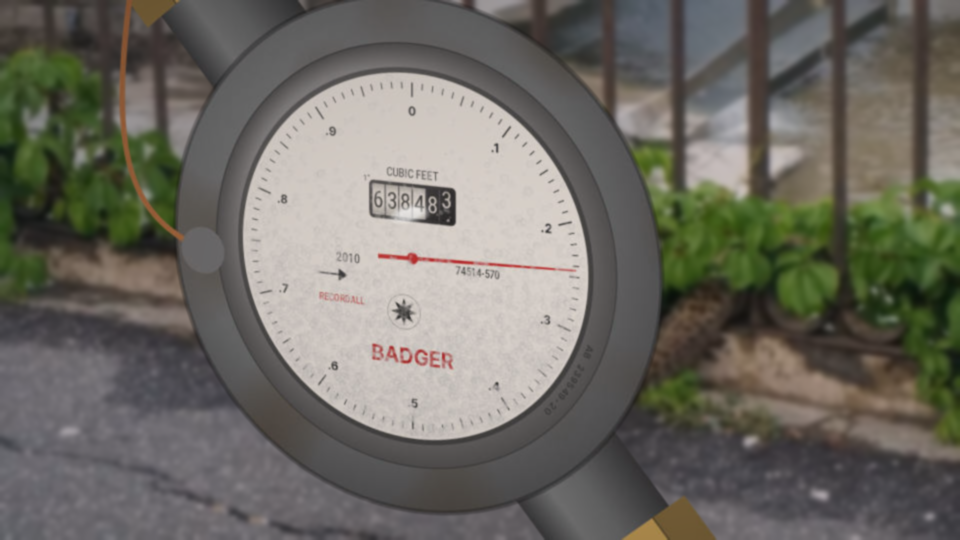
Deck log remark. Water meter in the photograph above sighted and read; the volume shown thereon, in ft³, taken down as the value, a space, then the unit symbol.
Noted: 638483.24 ft³
